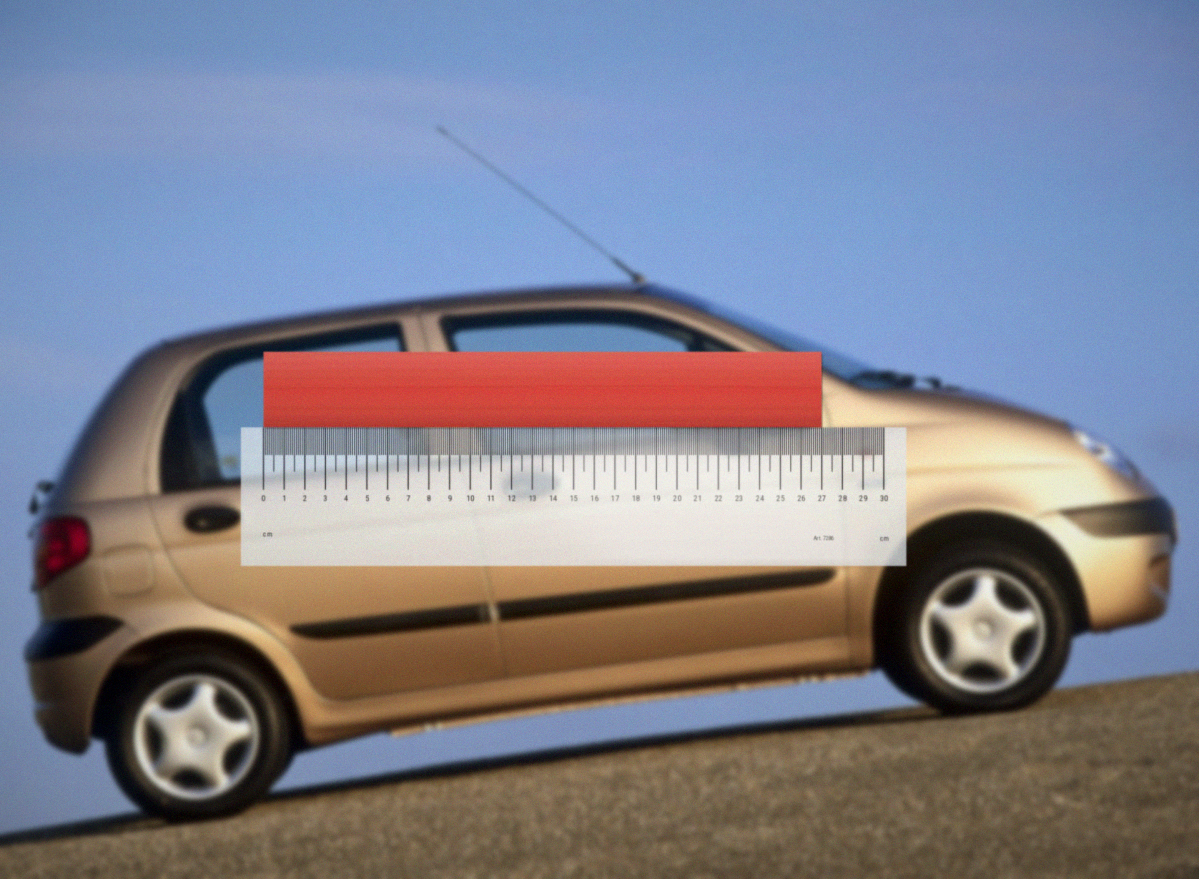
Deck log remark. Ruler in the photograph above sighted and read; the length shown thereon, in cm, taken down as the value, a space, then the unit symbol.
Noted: 27 cm
